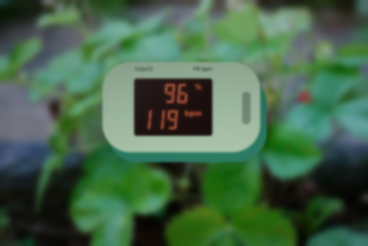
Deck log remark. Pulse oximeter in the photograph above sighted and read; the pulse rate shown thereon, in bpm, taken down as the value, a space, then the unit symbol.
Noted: 119 bpm
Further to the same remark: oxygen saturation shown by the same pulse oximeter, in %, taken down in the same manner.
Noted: 96 %
